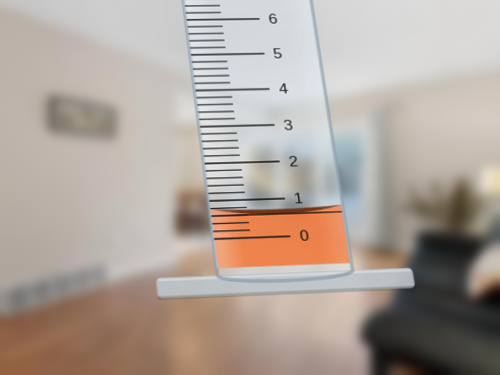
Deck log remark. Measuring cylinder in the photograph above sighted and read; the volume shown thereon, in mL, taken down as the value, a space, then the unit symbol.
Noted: 0.6 mL
